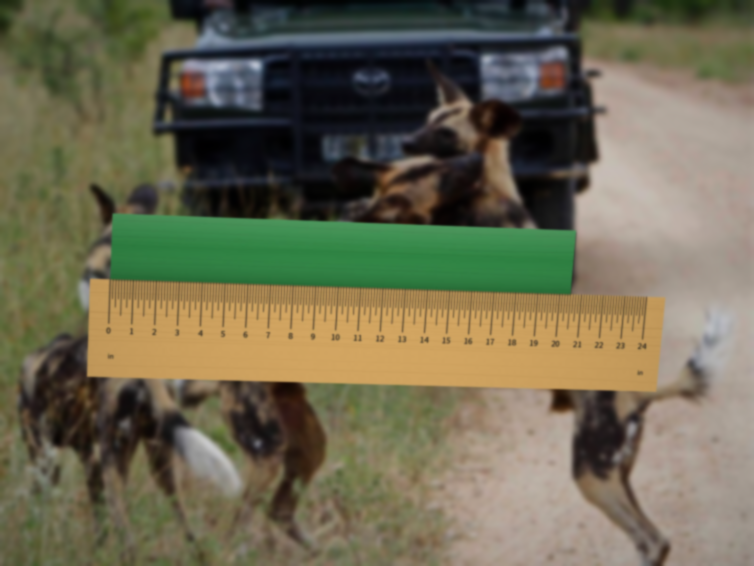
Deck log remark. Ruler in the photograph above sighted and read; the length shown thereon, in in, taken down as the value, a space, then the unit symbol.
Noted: 20.5 in
